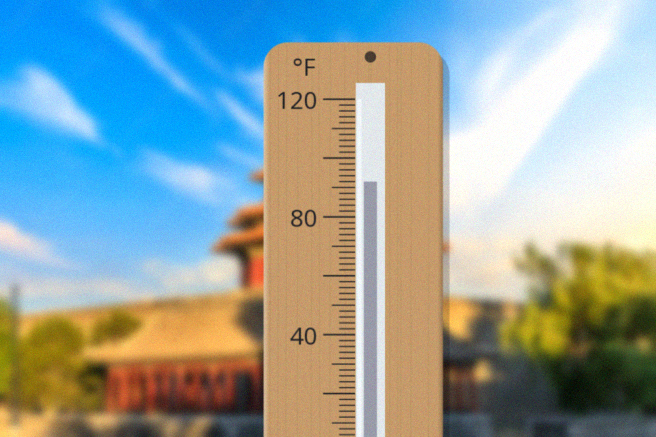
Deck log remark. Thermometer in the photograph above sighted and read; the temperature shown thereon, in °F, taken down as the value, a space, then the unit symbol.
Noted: 92 °F
